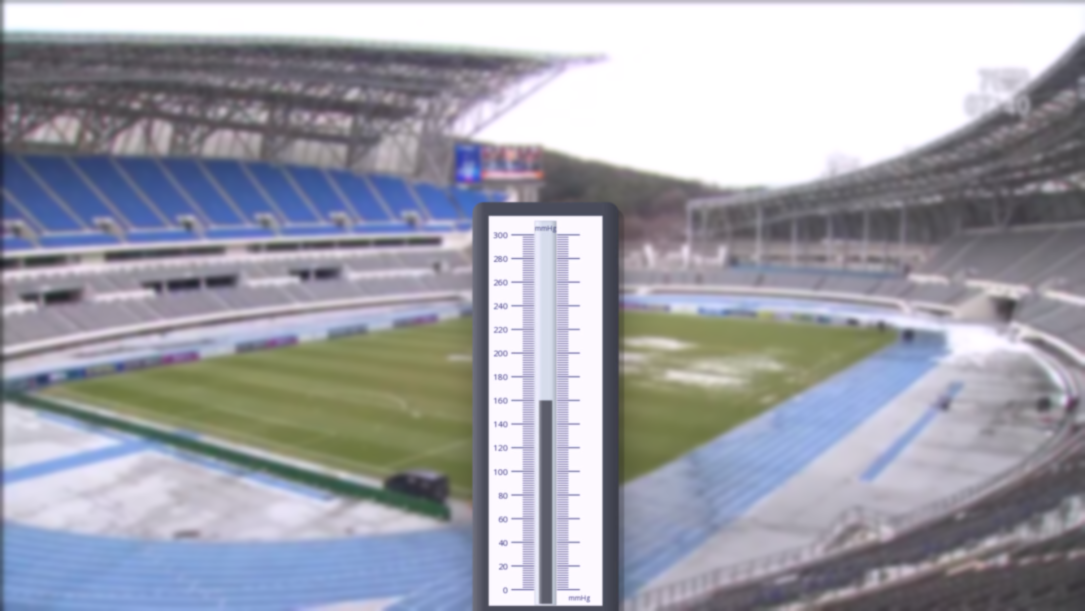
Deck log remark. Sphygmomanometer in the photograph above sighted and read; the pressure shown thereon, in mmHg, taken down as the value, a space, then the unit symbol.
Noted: 160 mmHg
